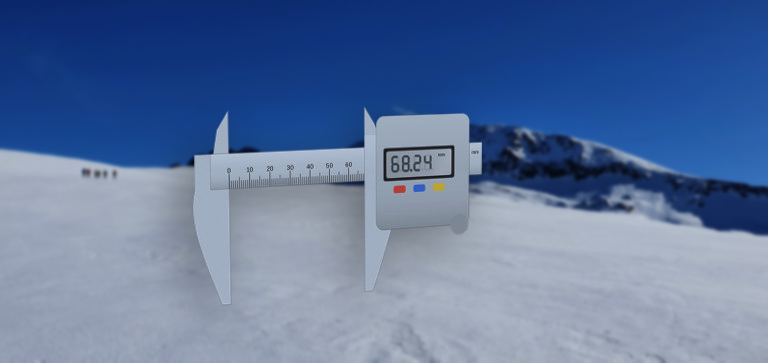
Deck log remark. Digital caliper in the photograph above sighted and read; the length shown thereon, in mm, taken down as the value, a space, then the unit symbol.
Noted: 68.24 mm
